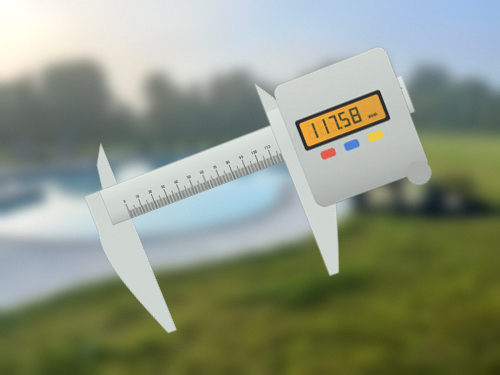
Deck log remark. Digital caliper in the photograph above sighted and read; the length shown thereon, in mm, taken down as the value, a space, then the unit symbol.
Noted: 117.58 mm
